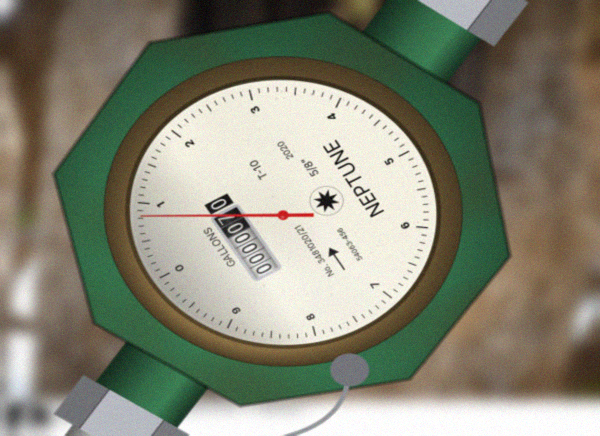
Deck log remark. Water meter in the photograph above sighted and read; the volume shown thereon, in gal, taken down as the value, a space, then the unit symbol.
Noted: 70.8 gal
